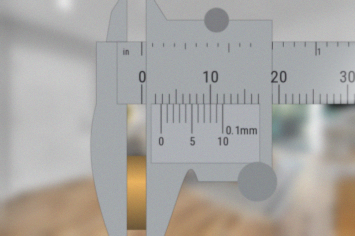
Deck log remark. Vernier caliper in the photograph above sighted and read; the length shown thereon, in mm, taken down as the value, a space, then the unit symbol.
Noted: 2.8 mm
